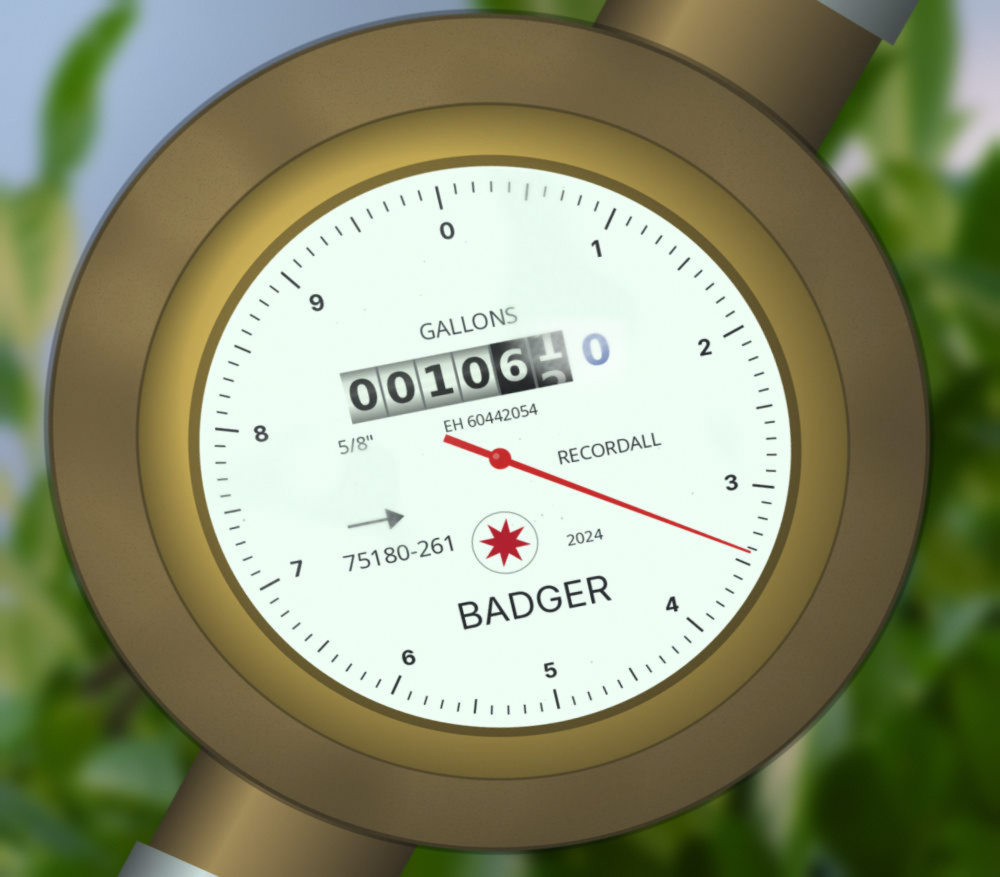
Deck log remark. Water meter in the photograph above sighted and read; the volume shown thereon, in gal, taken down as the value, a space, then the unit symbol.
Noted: 10613.4 gal
